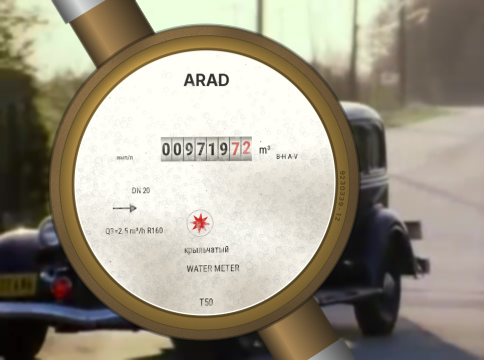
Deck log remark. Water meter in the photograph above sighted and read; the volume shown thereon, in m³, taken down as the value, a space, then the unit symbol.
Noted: 9719.72 m³
